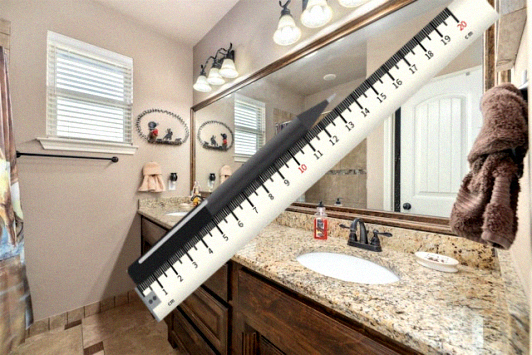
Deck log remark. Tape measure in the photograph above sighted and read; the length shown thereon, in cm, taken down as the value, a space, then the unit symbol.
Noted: 13.5 cm
